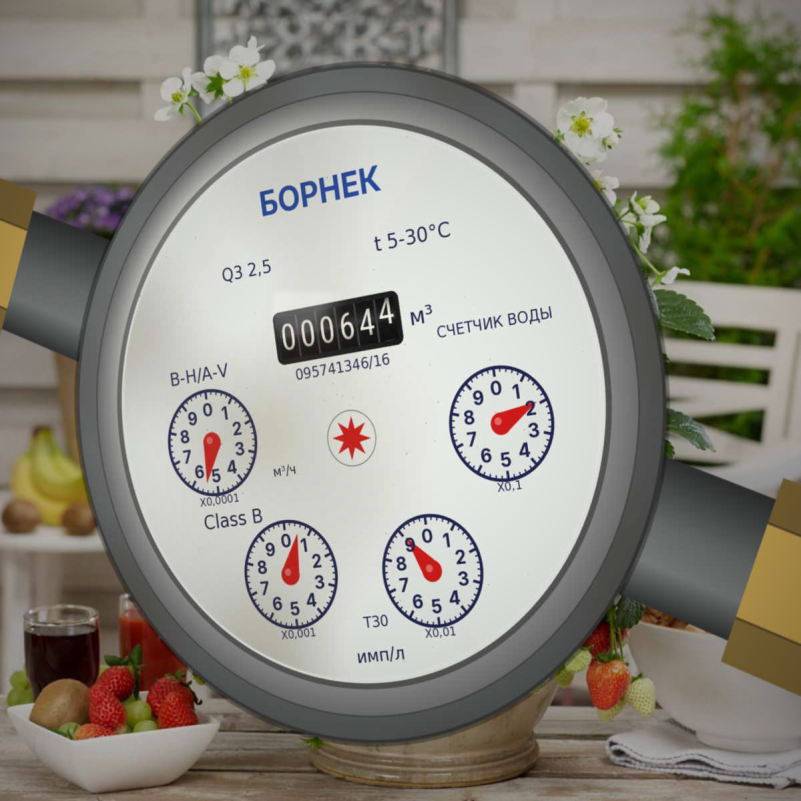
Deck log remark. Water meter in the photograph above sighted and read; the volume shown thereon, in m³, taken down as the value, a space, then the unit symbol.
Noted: 644.1905 m³
